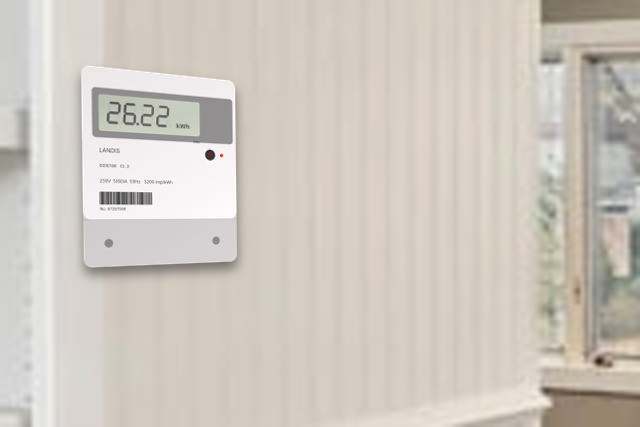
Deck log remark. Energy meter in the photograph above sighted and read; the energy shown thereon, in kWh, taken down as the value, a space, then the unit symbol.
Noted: 26.22 kWh
